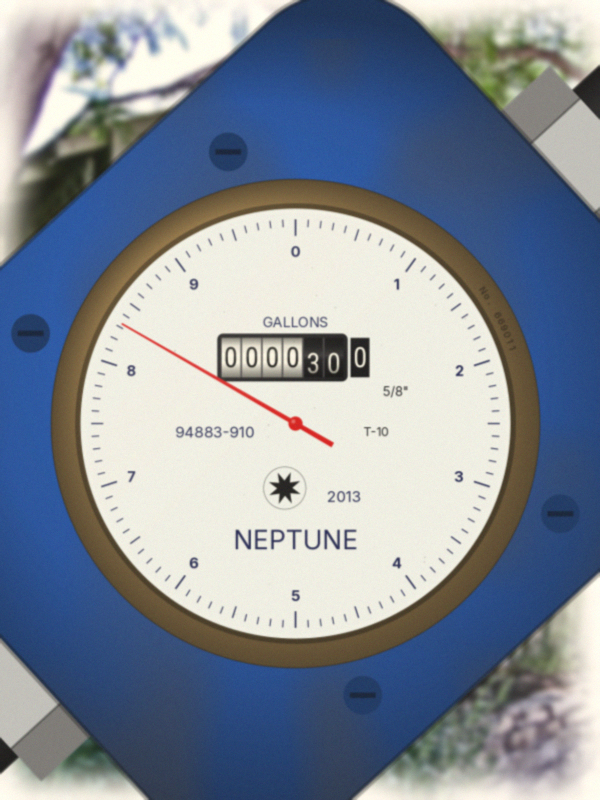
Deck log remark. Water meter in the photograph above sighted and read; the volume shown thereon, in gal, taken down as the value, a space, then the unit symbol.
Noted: 298.3 gal
